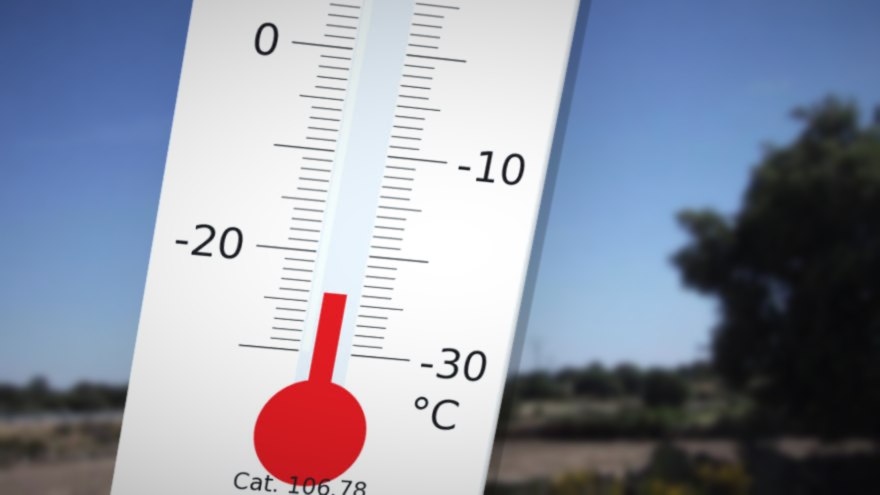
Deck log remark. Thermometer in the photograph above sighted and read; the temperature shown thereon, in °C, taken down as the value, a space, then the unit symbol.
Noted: -24 °C
